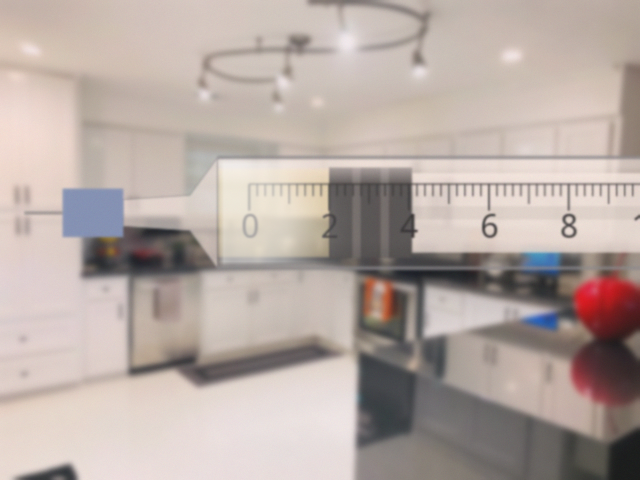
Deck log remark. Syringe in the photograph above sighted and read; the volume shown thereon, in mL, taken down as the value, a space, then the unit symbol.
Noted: 2 mL
